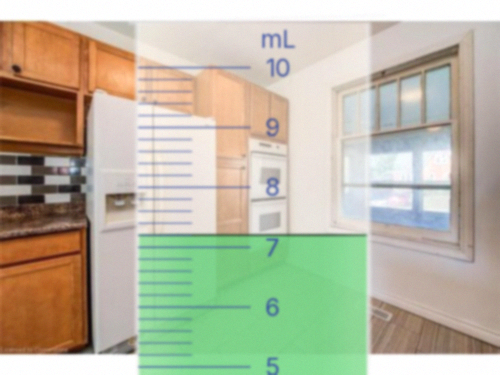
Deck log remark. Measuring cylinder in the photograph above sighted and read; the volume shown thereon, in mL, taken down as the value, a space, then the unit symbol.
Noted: 7.2 mL
